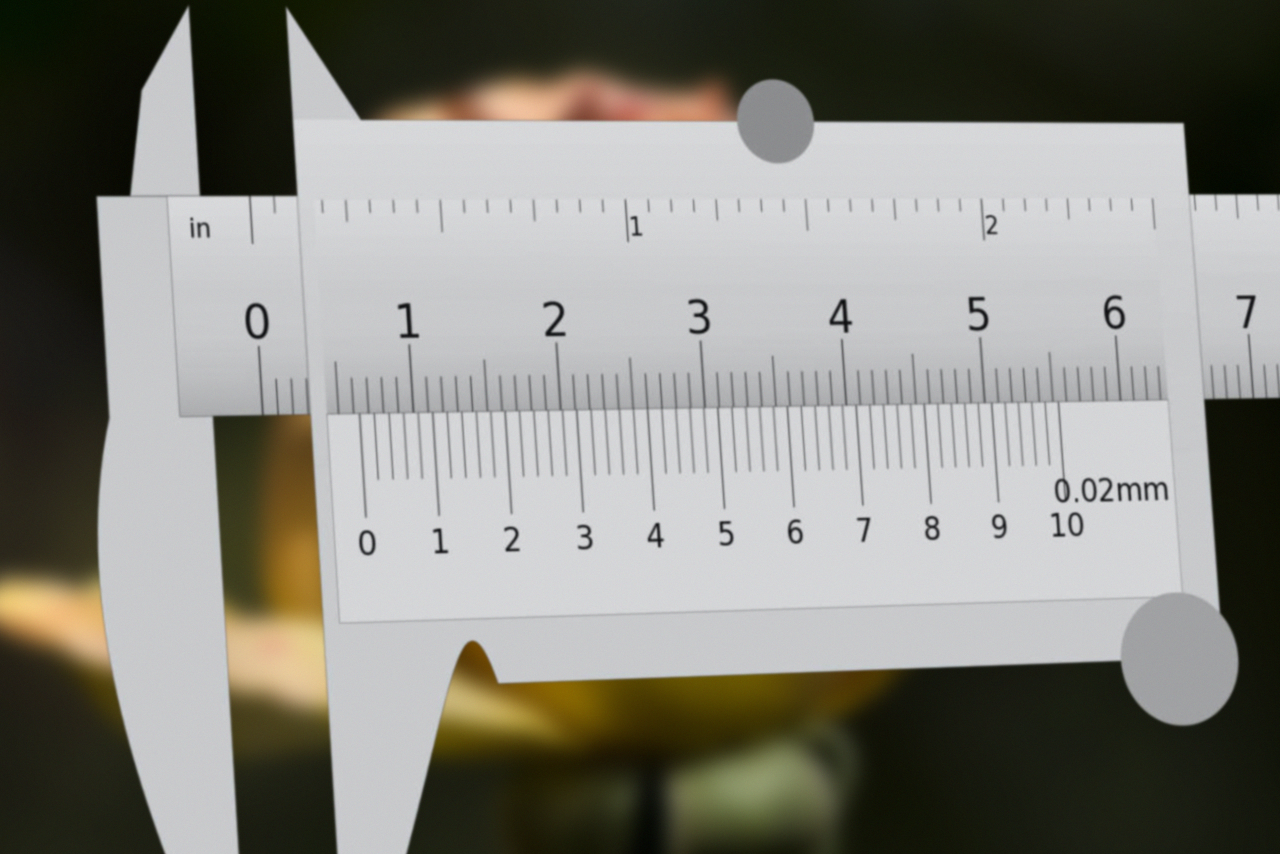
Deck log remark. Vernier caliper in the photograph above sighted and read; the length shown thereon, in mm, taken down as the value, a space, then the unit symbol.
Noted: 6.4 mm
